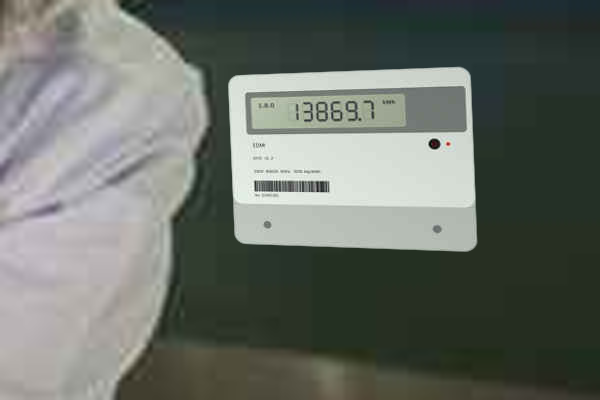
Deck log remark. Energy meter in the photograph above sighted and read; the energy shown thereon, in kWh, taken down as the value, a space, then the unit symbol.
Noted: 13869.7 kWh
